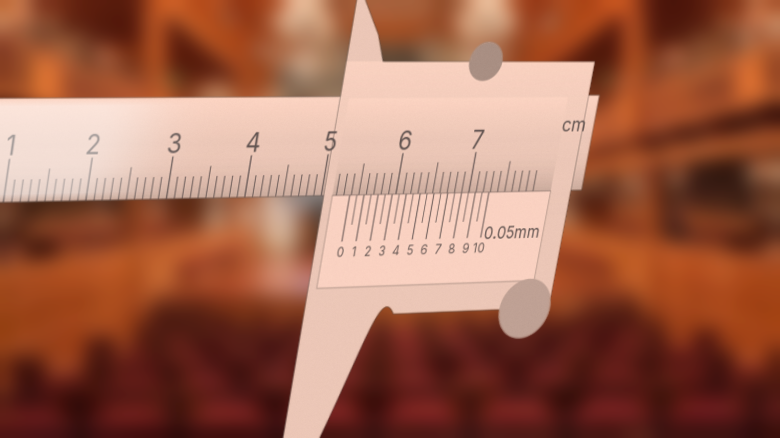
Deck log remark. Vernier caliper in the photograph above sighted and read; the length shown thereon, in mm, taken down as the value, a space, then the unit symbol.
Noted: 53.8 mm
